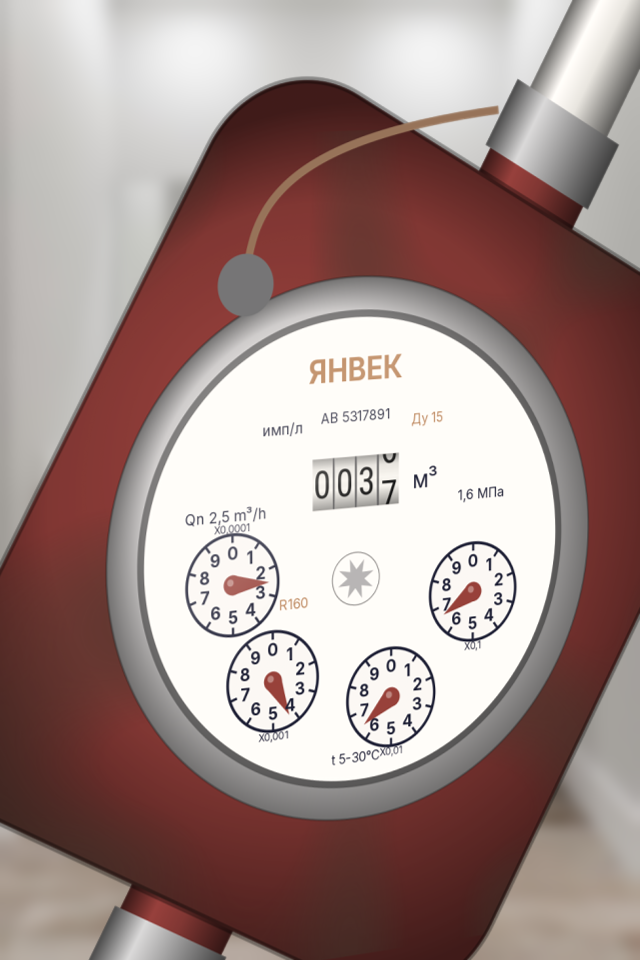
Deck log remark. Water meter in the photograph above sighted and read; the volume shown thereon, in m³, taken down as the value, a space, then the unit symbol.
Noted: 36.6642 m³
